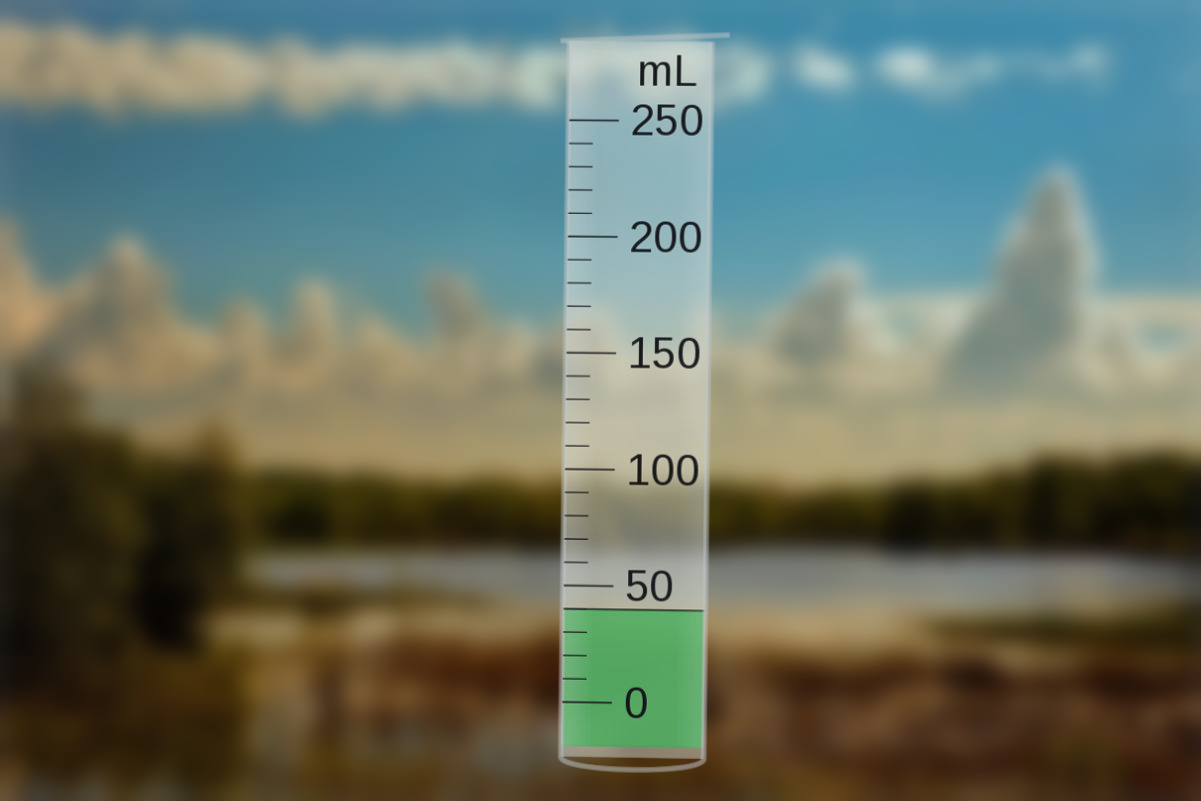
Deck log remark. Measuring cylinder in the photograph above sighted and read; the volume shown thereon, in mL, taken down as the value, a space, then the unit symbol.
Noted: 40 mL
